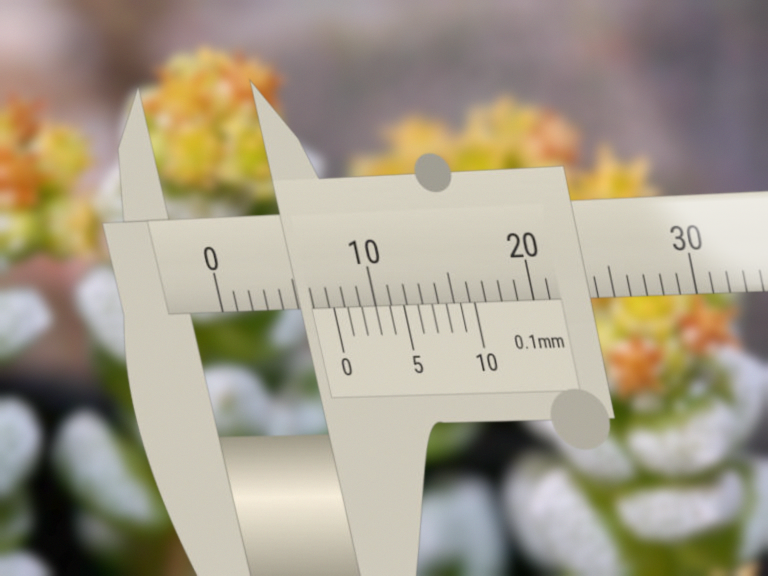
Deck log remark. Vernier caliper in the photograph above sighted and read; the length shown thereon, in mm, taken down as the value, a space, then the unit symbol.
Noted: 7.3 mm
